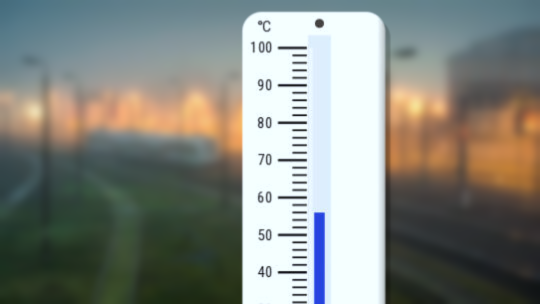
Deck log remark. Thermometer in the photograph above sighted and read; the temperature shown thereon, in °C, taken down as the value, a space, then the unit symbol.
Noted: 56 °C
